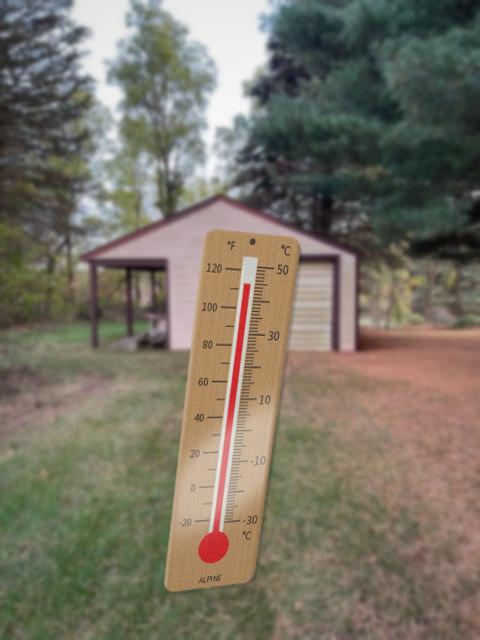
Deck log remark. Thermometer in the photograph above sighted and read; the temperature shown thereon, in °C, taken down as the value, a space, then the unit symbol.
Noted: 45 °C
